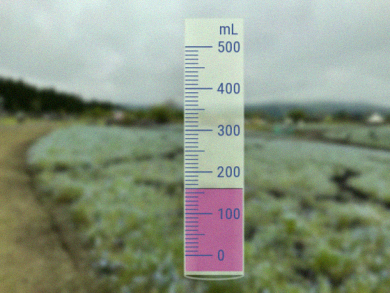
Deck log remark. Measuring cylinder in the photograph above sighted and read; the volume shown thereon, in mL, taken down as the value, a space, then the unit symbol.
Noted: 160 mL
